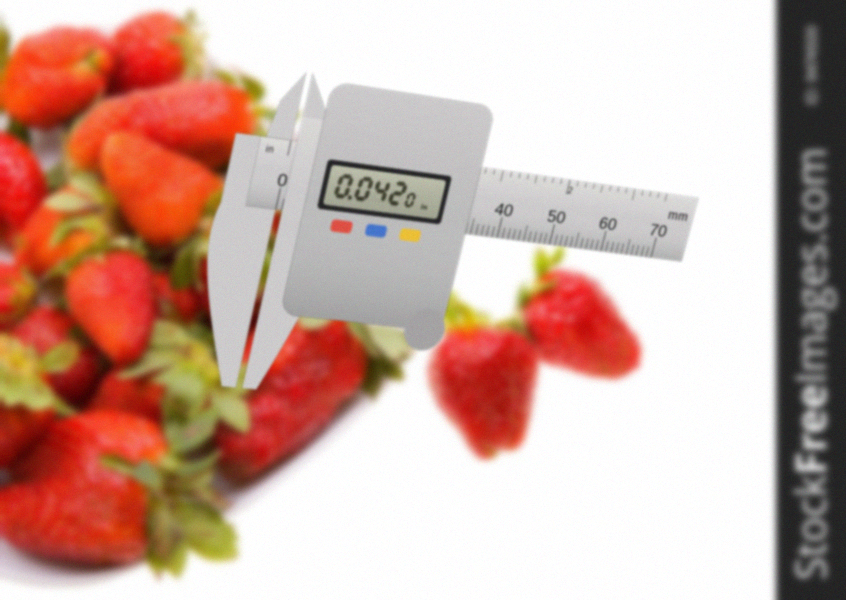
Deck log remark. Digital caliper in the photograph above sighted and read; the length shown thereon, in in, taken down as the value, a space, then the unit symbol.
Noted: 0.0420 in
